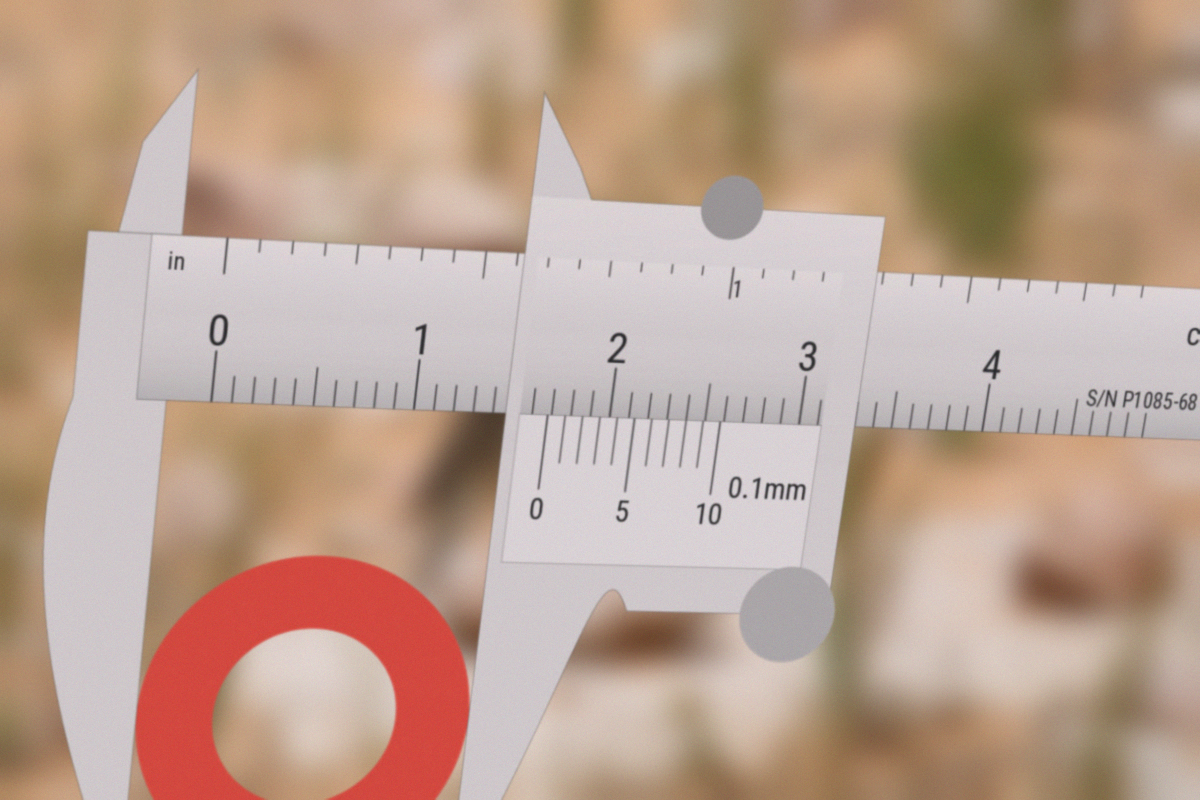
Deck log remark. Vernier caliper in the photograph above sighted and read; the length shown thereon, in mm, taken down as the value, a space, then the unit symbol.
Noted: 16.8 mm
